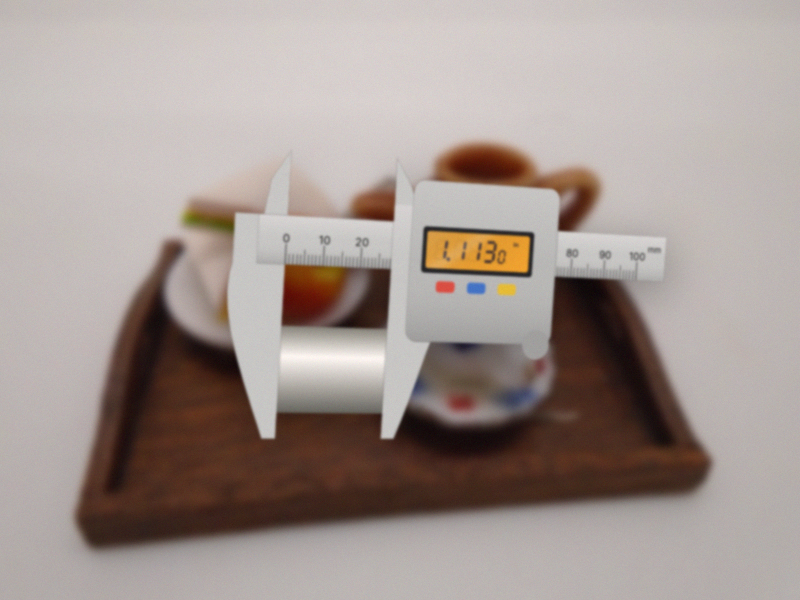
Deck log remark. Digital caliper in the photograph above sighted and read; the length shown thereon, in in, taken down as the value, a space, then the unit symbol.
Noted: 1.1130 in
